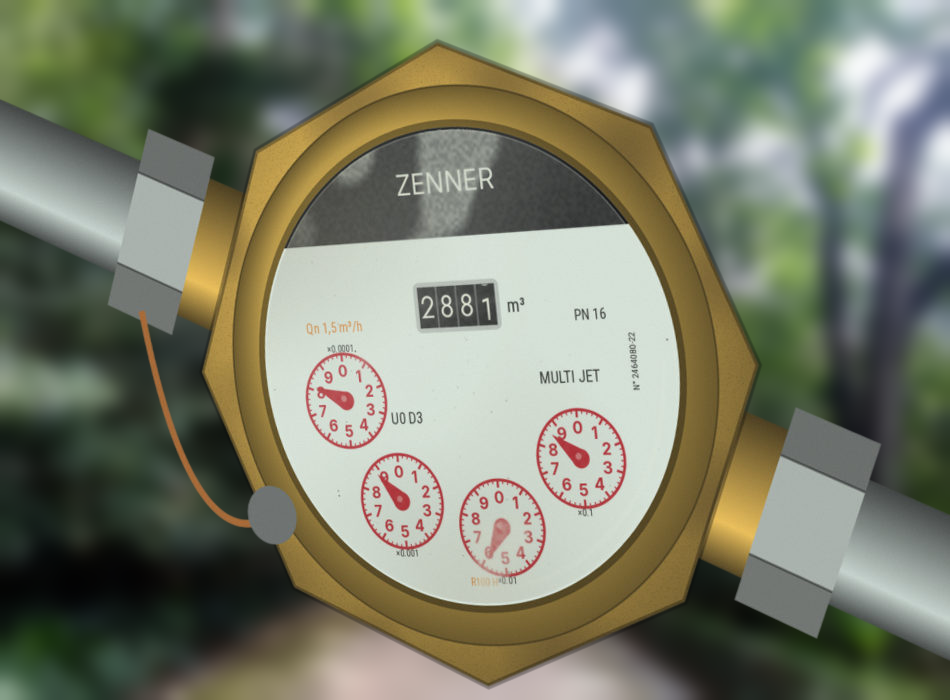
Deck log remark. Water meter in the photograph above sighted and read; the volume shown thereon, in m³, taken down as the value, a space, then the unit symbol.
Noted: 2880.8588 m³
